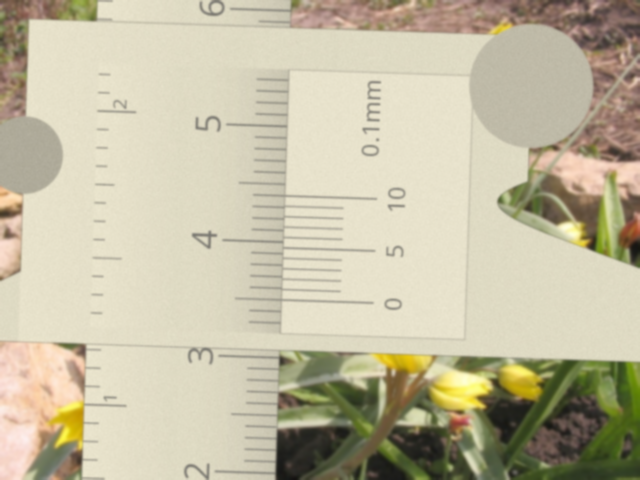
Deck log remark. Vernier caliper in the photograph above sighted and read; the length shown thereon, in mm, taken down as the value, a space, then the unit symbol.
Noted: 35.0 mm
